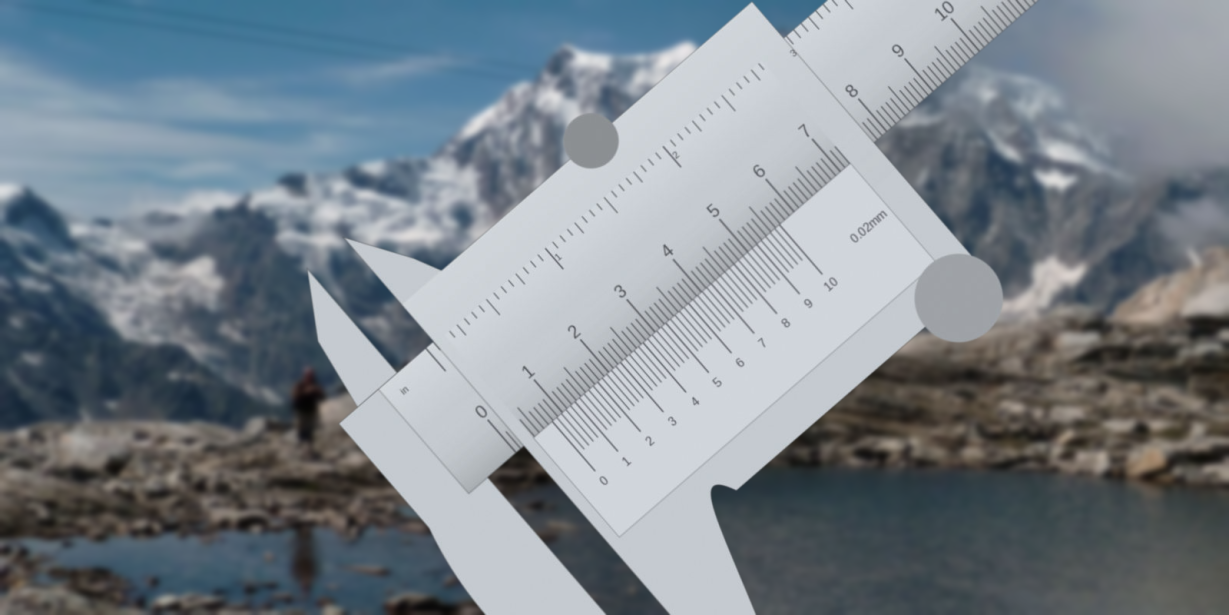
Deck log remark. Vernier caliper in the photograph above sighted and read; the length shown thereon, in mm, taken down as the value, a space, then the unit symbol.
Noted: 7.8 mm
